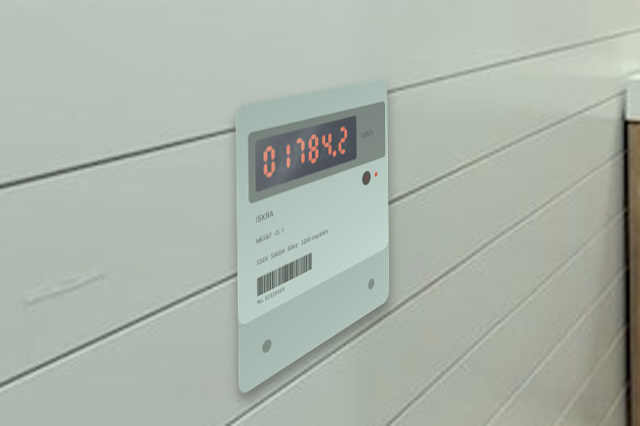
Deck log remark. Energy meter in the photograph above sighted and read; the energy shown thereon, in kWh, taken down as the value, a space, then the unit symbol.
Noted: 1784.2 kWh
